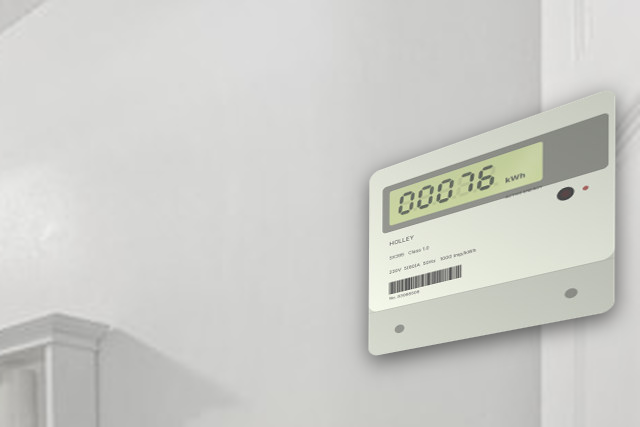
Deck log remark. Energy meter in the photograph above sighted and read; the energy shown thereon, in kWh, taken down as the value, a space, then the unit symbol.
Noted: 76 kWh
